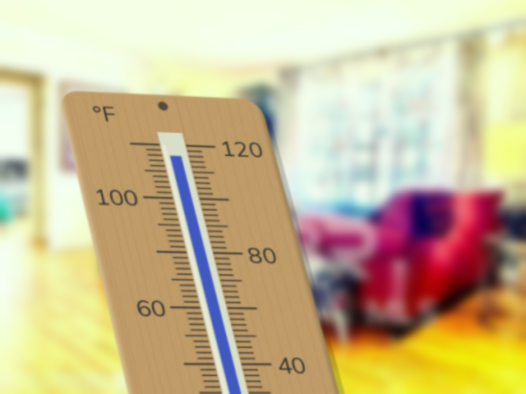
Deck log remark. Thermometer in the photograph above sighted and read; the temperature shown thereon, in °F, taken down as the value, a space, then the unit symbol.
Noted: 116 °F
